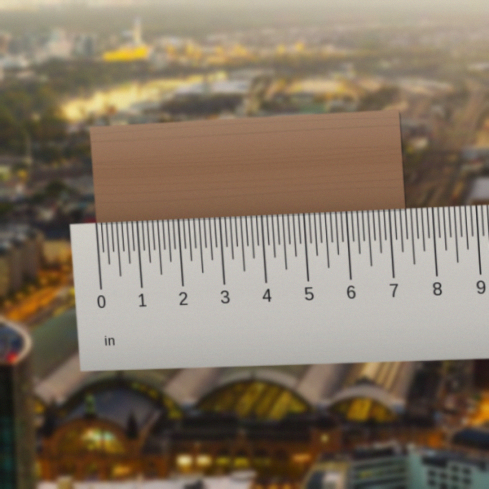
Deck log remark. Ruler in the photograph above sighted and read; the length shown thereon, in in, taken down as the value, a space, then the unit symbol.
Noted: 7.375 in
